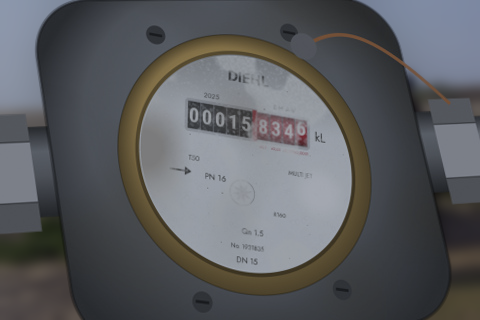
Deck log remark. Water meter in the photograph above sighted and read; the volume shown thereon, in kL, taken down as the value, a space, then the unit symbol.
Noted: 15.8346 kL
